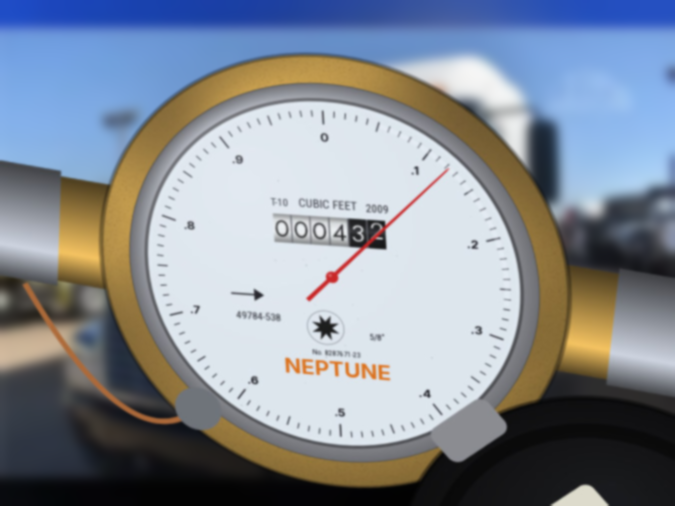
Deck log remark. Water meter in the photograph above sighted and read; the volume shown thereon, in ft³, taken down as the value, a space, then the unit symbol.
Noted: 432.12 ft³
